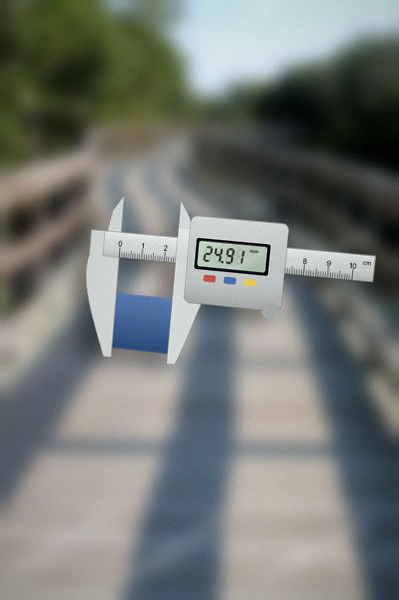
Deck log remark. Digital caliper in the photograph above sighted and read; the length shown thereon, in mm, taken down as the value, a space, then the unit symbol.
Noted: 24.91 mm
